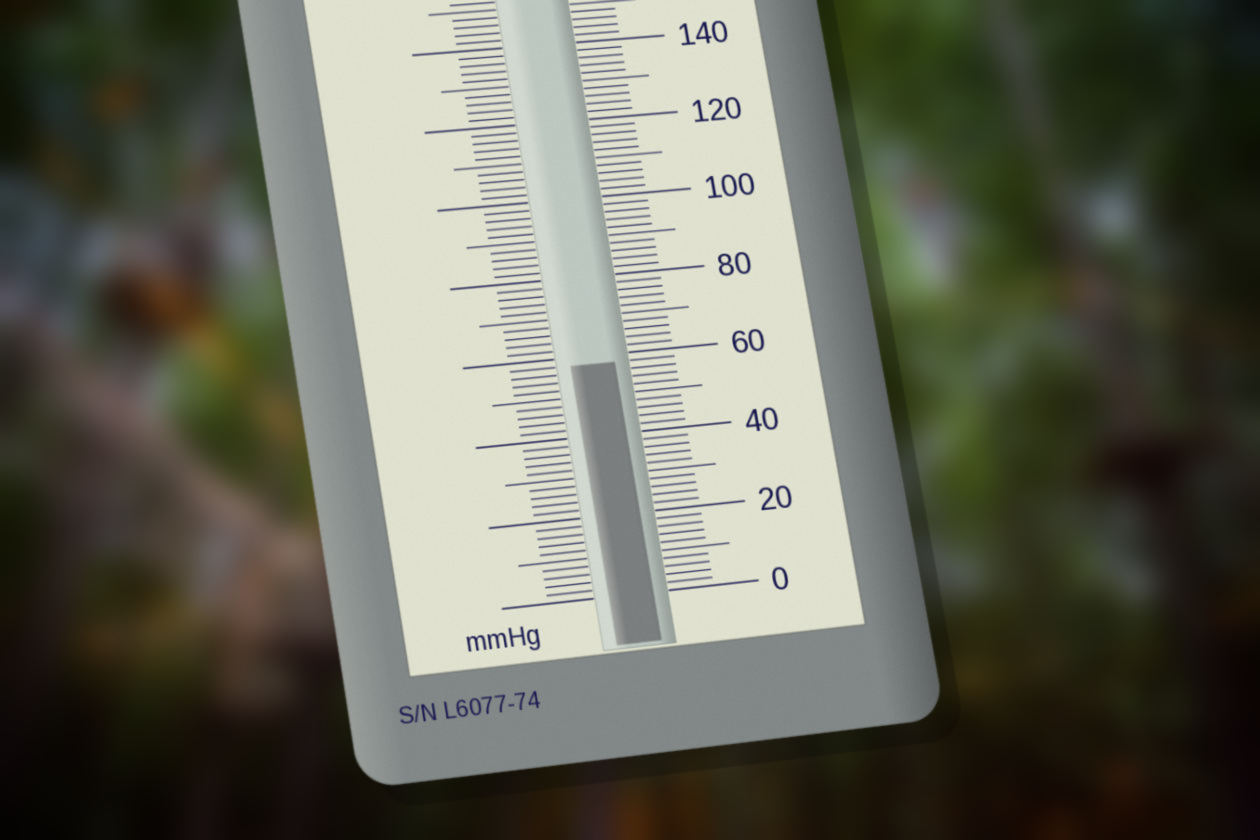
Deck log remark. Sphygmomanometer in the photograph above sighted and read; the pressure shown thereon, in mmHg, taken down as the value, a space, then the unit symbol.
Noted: 58 mmHg
